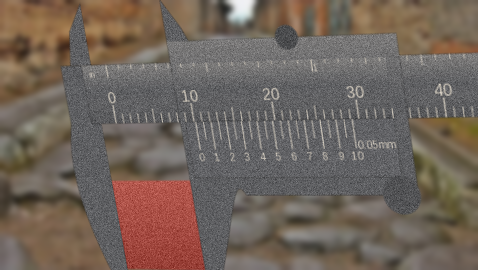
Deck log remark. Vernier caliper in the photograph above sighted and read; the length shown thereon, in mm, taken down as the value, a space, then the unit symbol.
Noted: 10.2 mm
